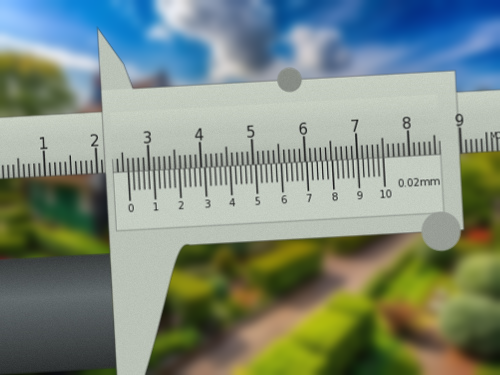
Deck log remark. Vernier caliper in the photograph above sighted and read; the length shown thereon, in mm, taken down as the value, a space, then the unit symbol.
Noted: 26.0 mm
